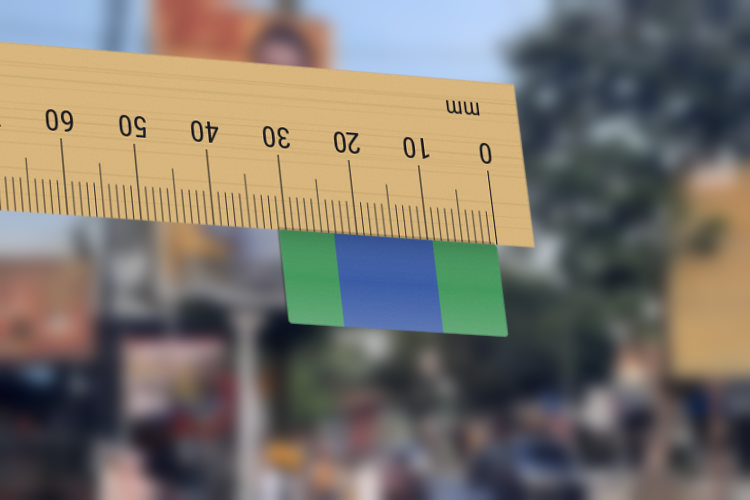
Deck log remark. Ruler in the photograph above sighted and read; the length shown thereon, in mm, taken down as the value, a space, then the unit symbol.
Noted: 31 mm
